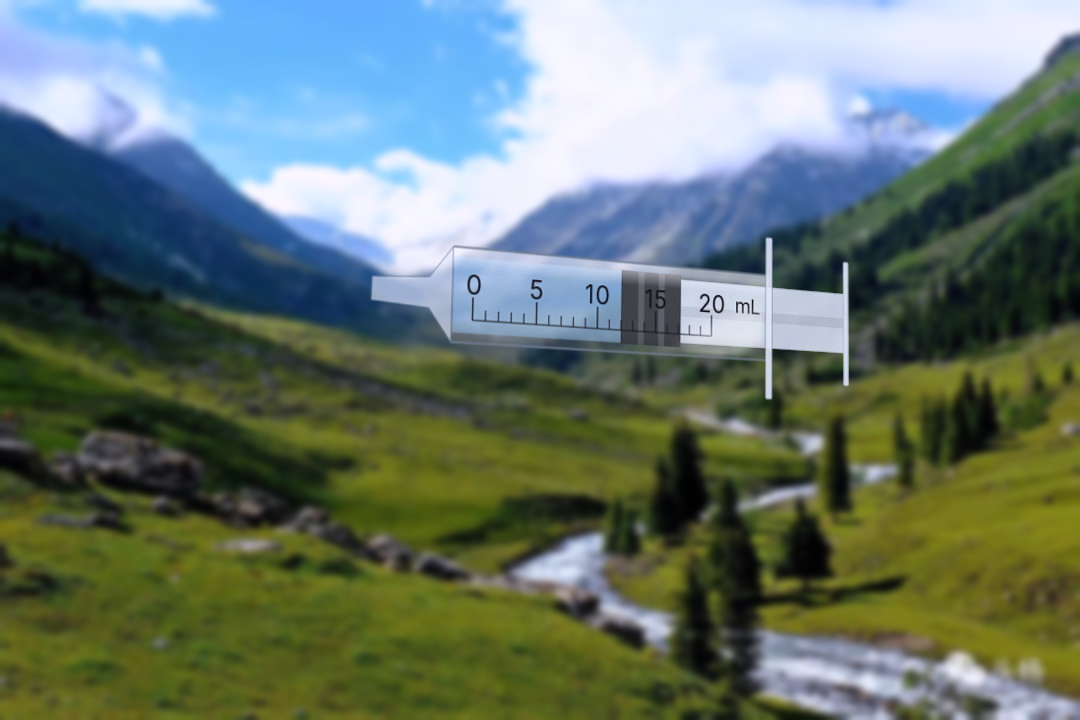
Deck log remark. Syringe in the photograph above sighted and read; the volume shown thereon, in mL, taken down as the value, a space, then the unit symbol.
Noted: 12 mL
